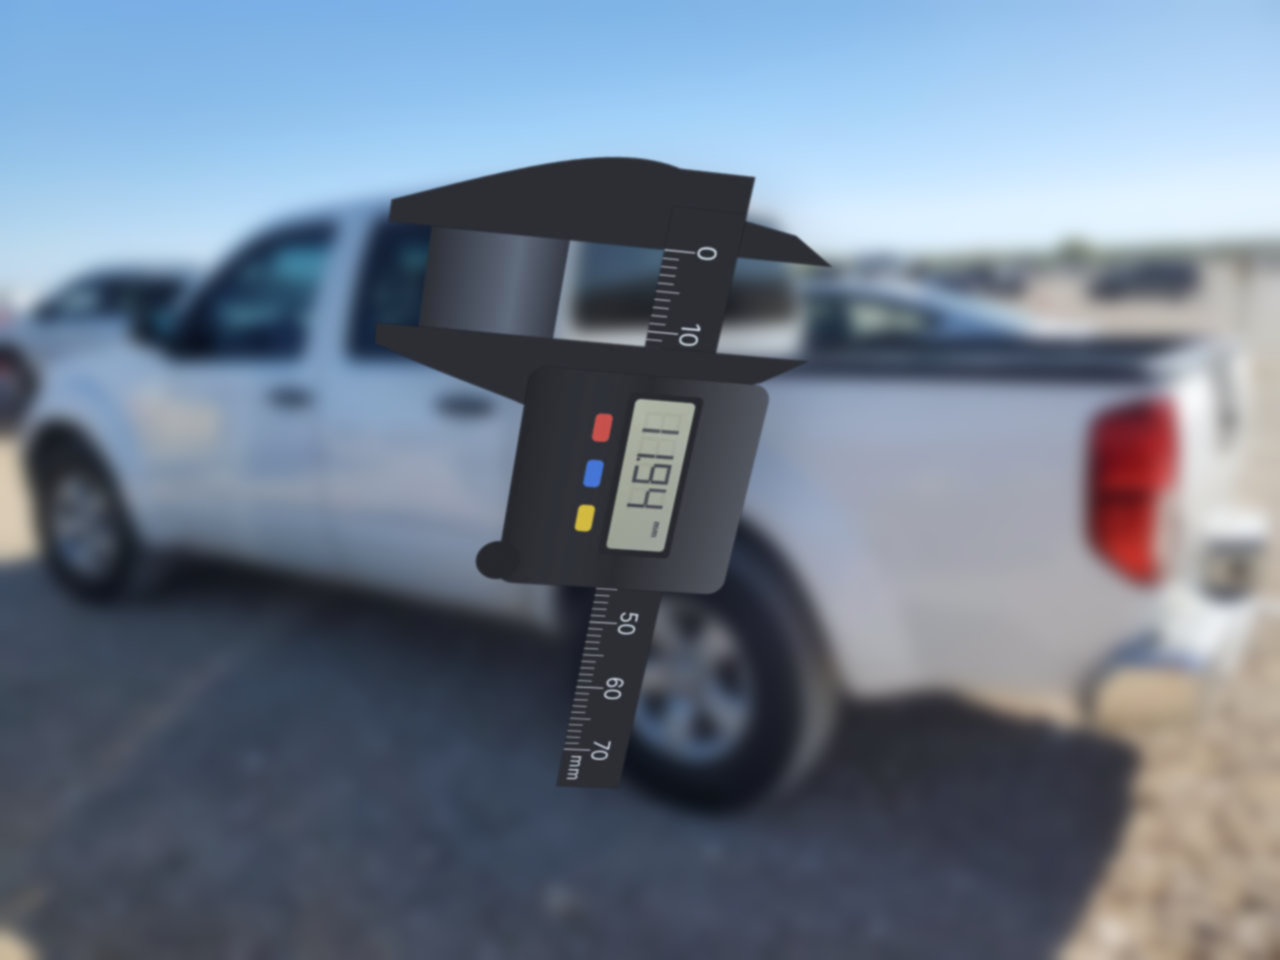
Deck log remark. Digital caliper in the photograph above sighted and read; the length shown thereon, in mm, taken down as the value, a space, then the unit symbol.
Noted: 11.94 mm
